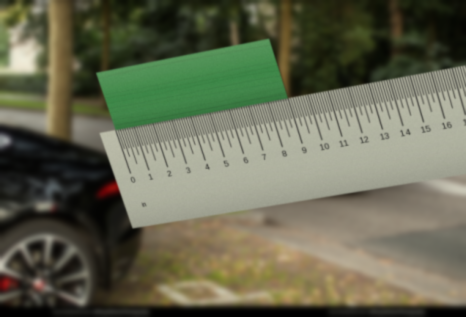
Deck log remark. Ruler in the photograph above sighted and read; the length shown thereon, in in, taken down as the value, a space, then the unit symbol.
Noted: 9 in
